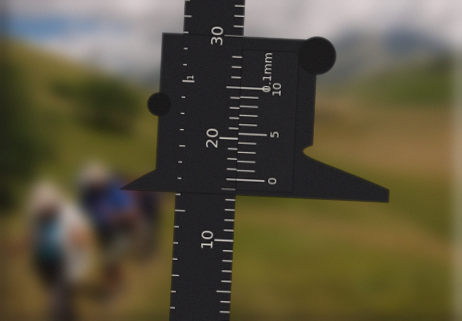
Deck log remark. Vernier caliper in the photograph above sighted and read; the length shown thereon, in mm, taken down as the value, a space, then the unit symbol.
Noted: 16.0 mm
